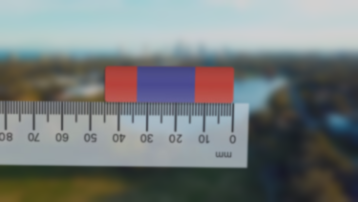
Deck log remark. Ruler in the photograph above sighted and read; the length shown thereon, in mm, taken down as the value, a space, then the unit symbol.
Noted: 45 mm
